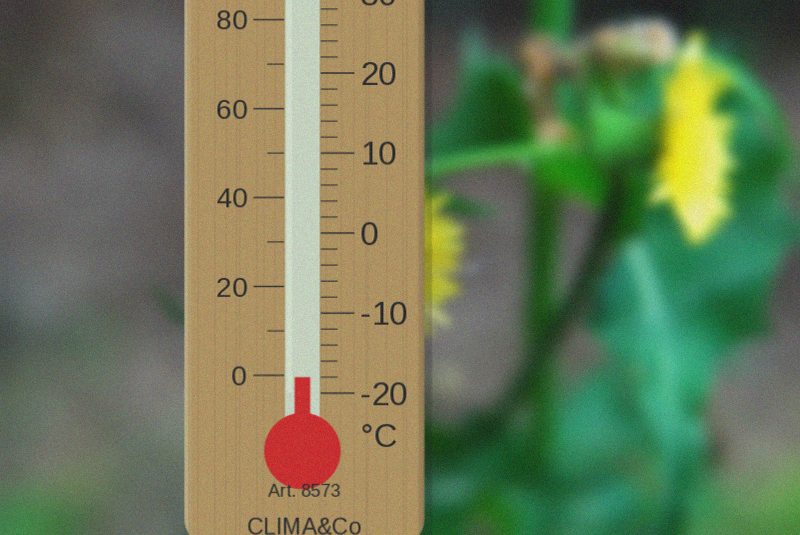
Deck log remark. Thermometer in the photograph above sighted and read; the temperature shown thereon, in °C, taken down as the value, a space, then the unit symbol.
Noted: -18 °C
